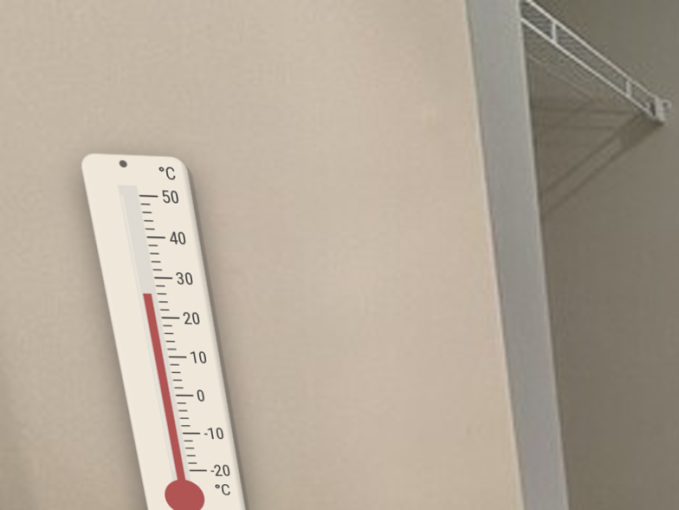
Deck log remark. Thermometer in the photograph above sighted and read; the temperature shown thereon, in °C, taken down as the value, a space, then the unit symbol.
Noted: 26 °C
